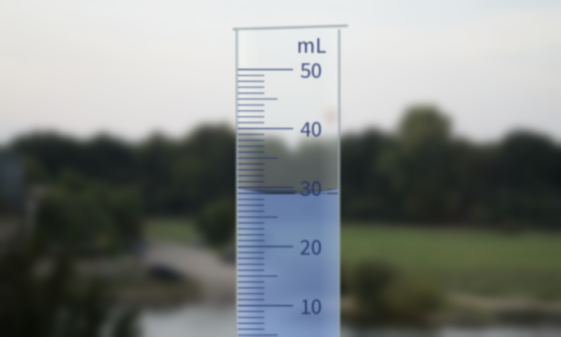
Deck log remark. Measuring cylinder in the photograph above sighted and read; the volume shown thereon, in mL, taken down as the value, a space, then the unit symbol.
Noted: 29 mL
